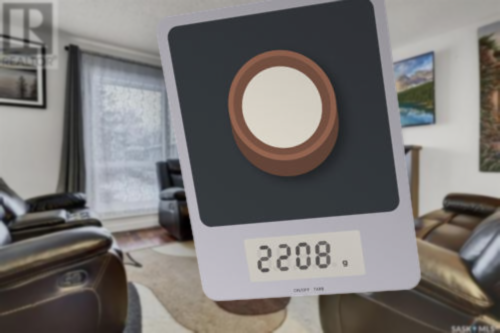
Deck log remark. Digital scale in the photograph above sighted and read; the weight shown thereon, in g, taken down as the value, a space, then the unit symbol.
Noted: 2208 g
